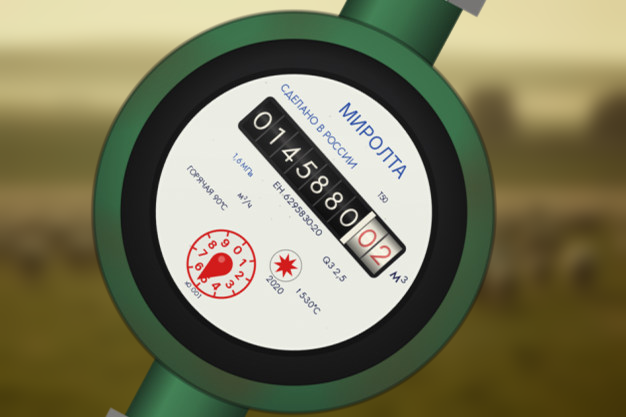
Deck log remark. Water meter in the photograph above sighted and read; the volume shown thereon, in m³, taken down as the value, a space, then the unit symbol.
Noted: 145880.025 m³
